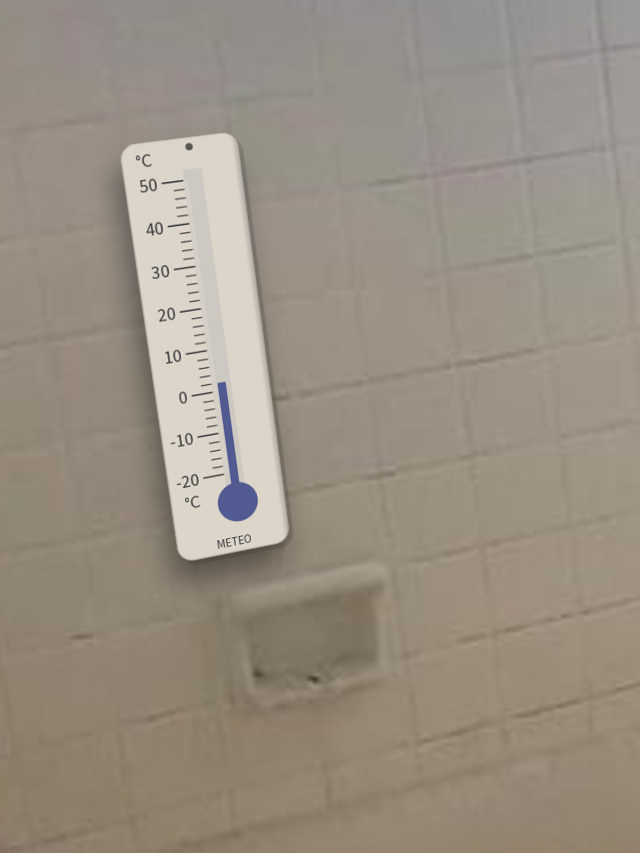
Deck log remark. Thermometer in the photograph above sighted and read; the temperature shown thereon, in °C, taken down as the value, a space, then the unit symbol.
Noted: 2 °C
